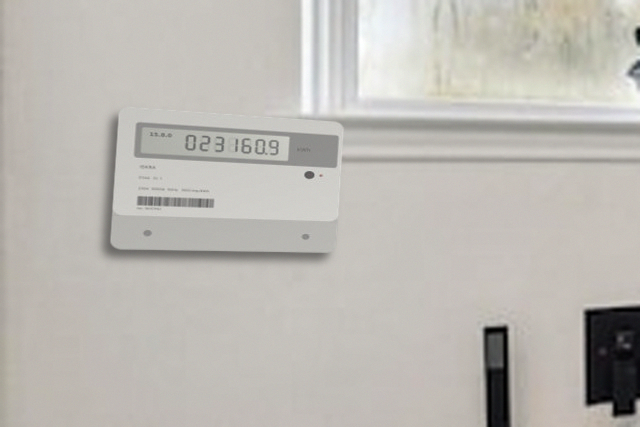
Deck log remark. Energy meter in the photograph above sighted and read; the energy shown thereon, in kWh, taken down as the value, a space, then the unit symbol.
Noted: 23160.9 kWh
